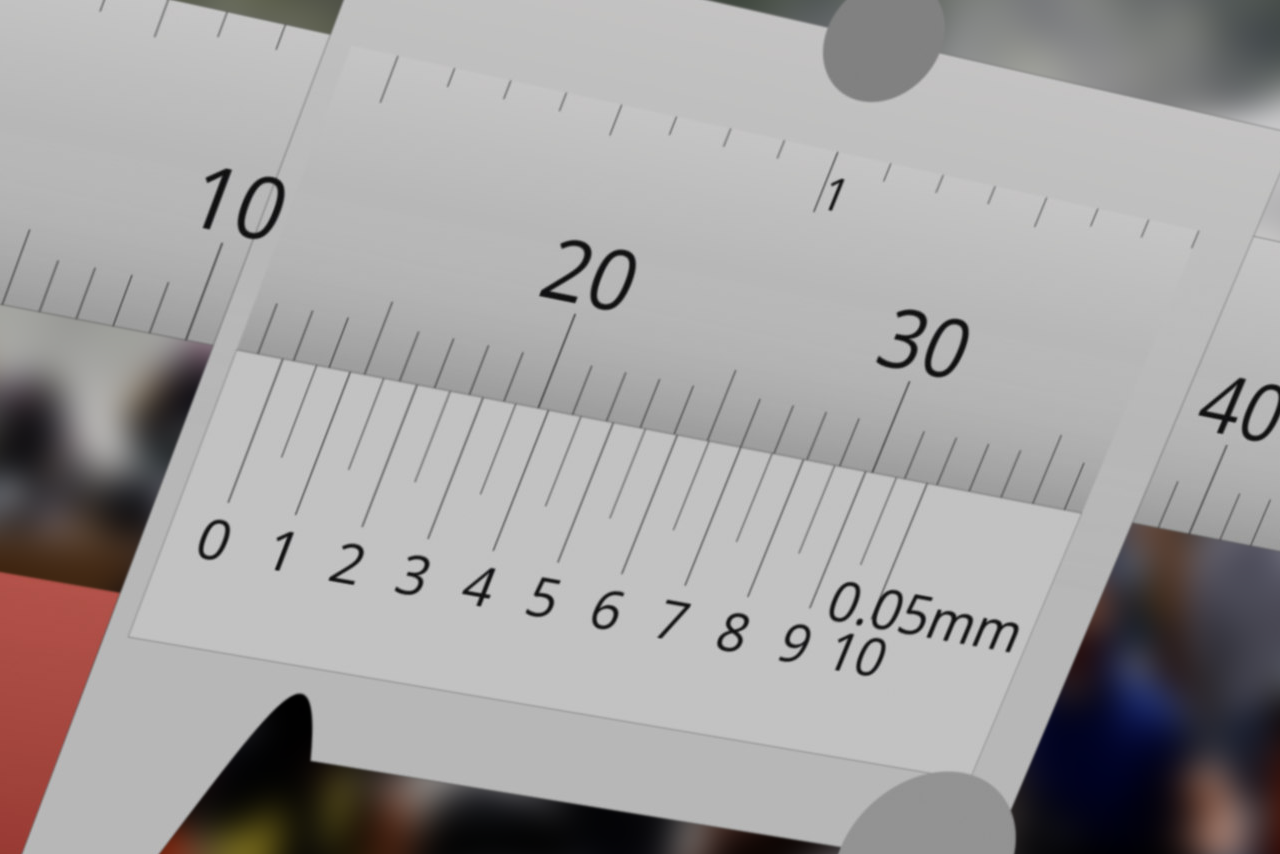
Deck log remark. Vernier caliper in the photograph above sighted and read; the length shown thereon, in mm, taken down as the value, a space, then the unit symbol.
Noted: 12.70 mm
